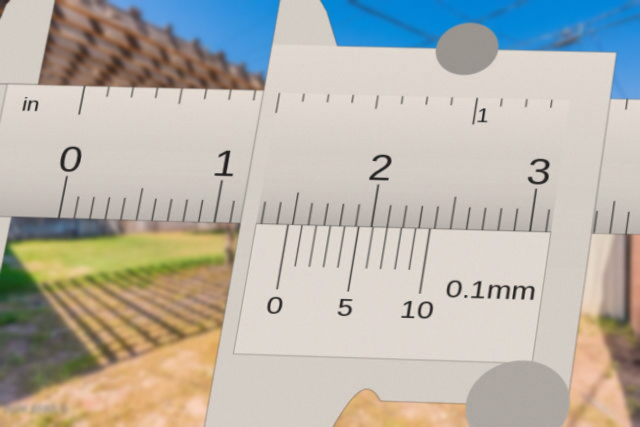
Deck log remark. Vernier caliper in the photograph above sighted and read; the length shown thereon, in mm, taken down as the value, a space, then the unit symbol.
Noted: 14.7 mm
